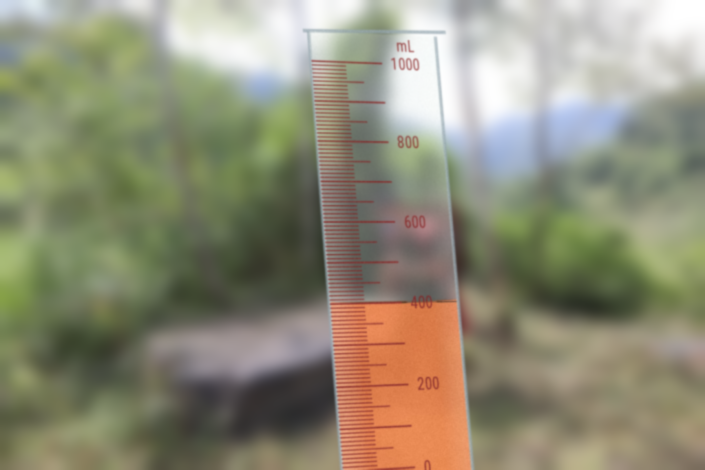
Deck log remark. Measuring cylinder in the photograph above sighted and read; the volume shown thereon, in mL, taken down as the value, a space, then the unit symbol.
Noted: 400 mL
